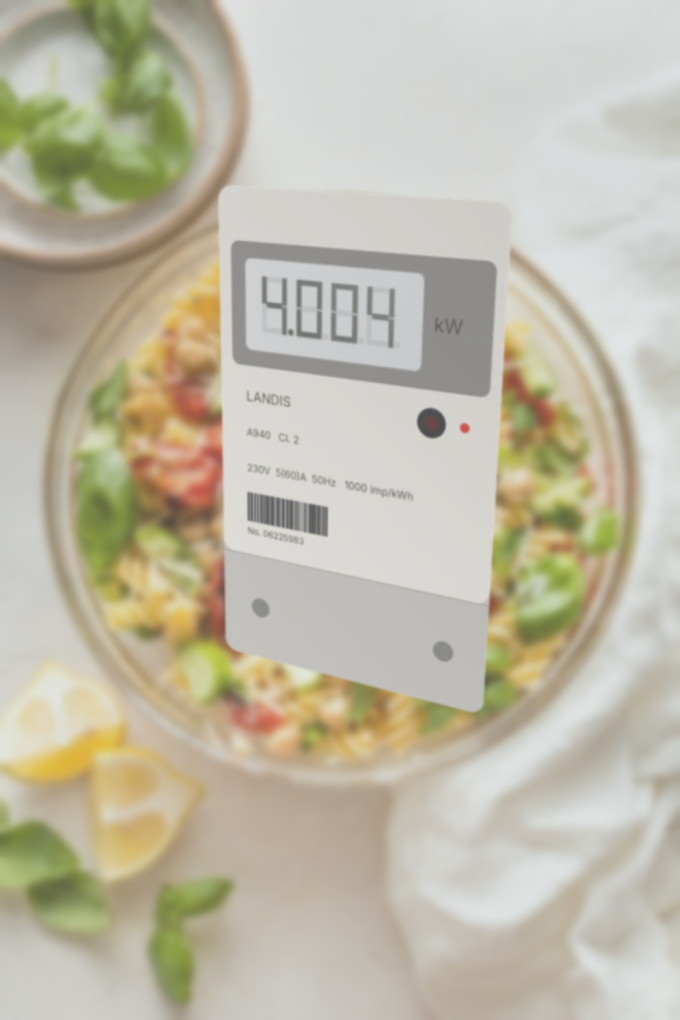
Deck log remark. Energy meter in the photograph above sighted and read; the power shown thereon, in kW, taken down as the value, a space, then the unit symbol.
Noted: 4.004 kW
